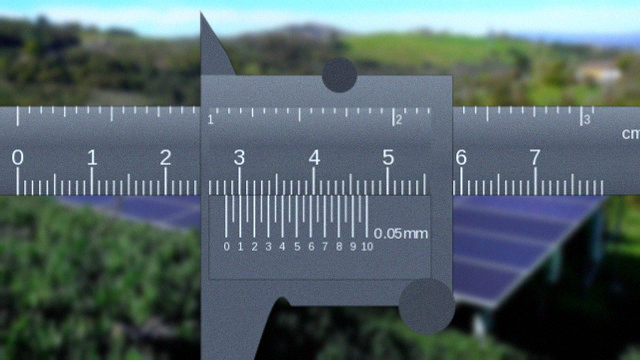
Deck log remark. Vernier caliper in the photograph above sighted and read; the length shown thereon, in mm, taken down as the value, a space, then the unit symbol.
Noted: 28.2 mm
